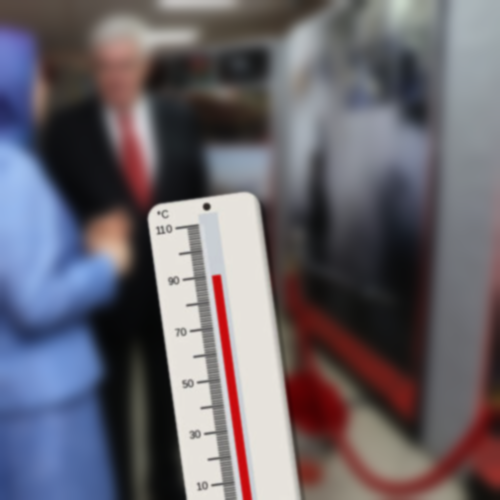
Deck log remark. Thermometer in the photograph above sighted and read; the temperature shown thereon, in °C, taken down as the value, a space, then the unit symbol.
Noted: 90 °C
